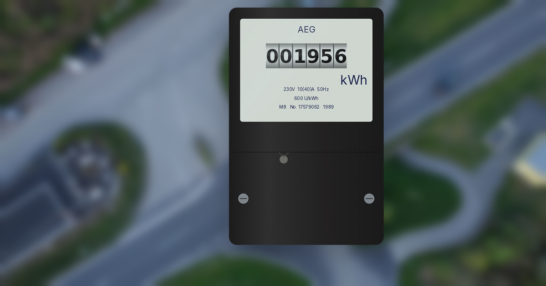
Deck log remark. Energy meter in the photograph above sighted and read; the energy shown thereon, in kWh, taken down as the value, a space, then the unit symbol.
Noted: 1956 kWh
